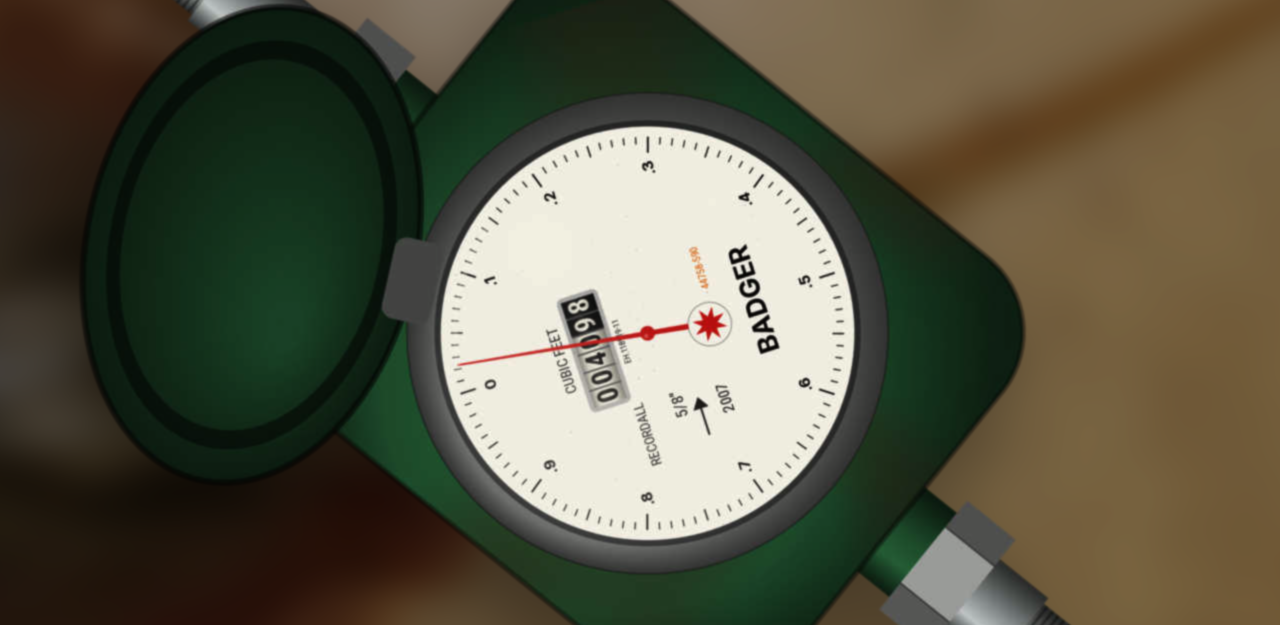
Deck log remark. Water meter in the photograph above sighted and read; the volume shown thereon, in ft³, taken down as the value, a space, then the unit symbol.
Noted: 4098.02 ft³
